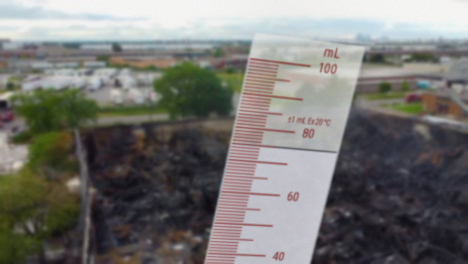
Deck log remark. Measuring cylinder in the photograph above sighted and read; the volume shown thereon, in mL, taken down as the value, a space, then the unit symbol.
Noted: 75 mL
